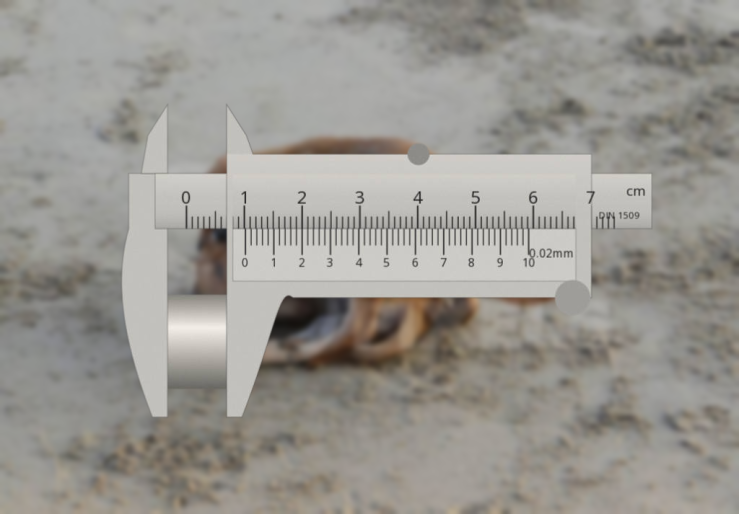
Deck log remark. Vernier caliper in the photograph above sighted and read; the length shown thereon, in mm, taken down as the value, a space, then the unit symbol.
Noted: 10.2 mm
